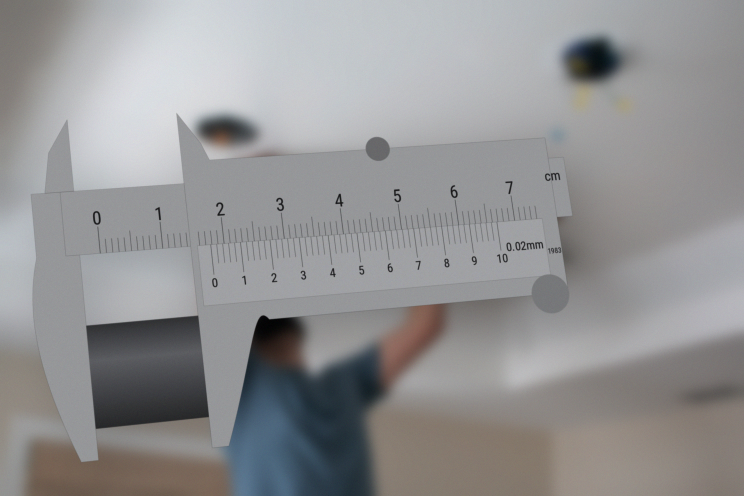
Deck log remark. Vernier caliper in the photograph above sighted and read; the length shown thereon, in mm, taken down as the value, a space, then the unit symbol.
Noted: 17.8 mm
